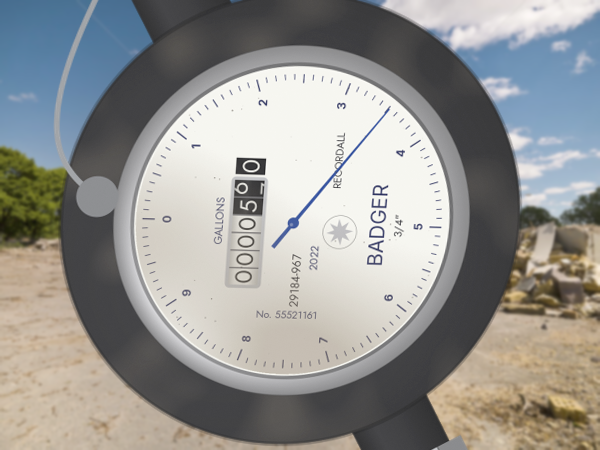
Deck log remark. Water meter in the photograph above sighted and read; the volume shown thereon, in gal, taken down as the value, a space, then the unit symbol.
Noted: 563.5 gal
